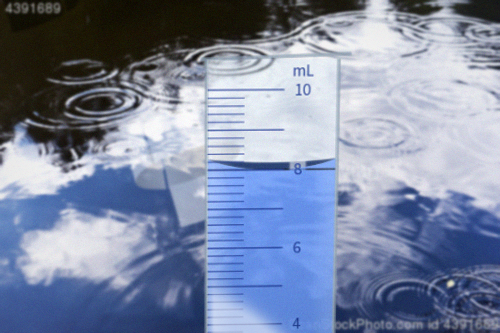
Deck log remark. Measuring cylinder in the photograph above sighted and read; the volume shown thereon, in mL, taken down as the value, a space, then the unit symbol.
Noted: 8 mL
